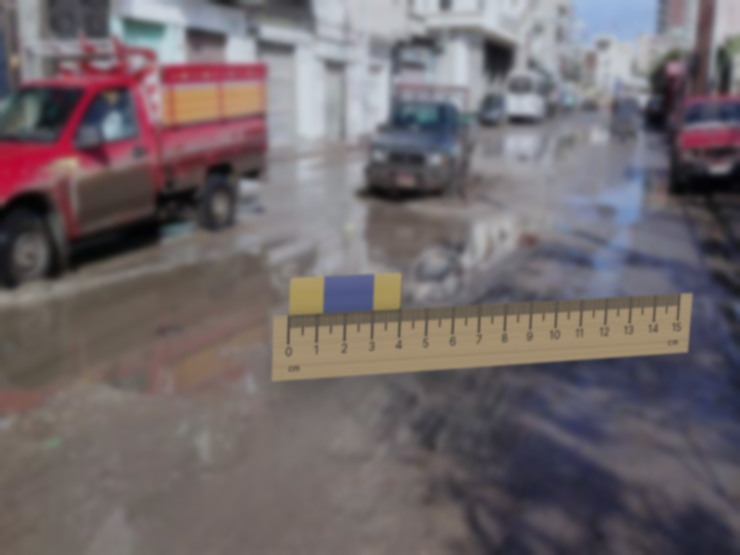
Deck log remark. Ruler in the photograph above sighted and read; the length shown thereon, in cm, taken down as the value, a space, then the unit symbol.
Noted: 4 cm
